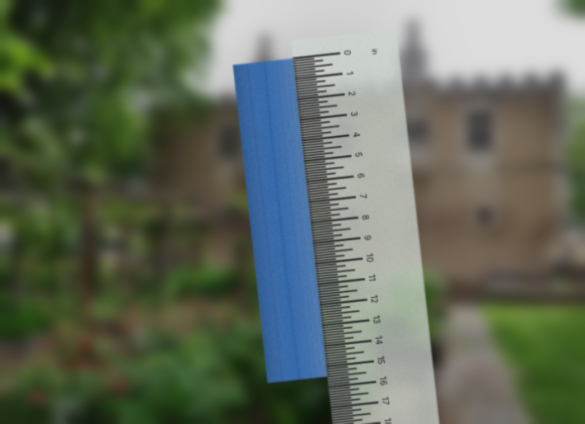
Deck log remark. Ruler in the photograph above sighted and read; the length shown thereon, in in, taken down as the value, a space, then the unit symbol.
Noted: 15.5 in
